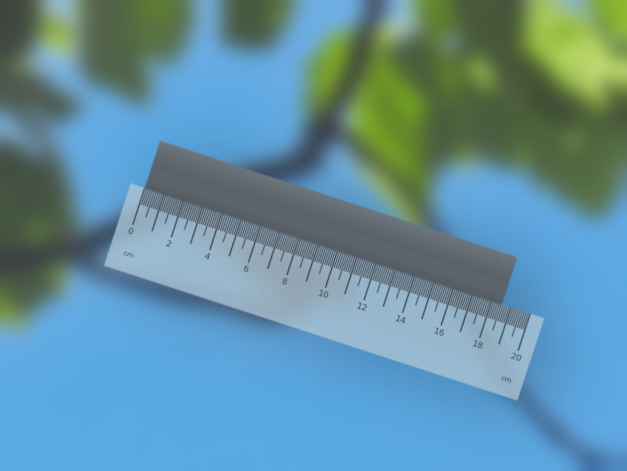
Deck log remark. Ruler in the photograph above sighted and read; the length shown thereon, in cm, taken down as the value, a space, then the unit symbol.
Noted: 18.5 cm
